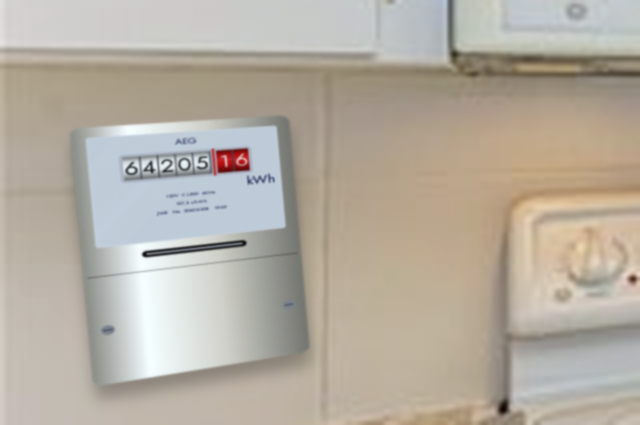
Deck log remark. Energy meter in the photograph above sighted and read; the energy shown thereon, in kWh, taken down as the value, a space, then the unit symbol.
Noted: 64205.16 kWh
